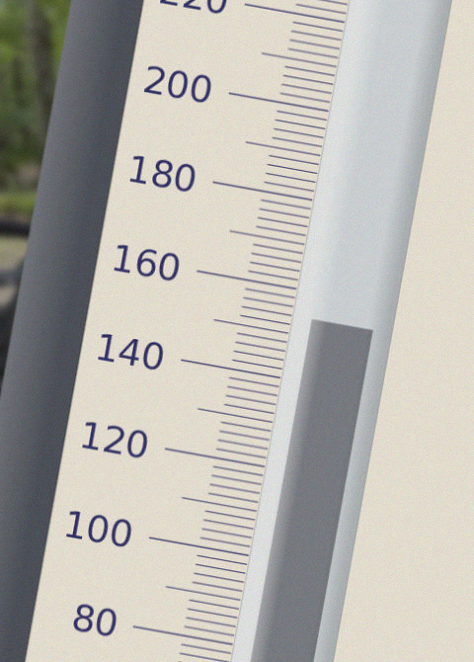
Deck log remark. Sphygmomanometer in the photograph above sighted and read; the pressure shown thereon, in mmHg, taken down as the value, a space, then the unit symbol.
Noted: 154 mmHg
